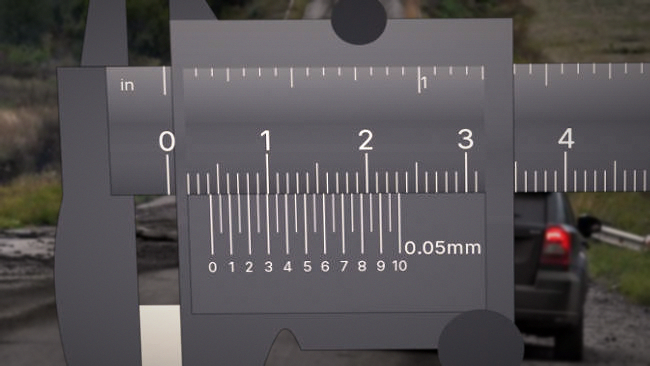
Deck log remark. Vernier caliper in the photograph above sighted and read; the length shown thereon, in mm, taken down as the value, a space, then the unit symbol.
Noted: 4.2 mm
